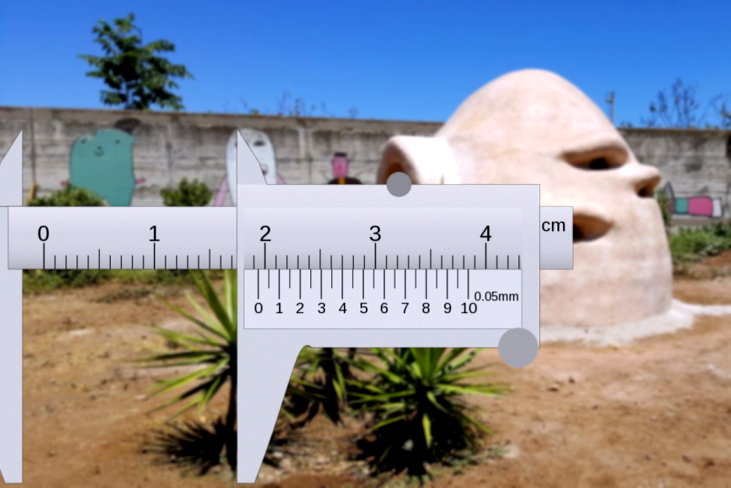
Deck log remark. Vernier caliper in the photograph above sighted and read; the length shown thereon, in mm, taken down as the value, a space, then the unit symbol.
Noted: 19.4 mm
